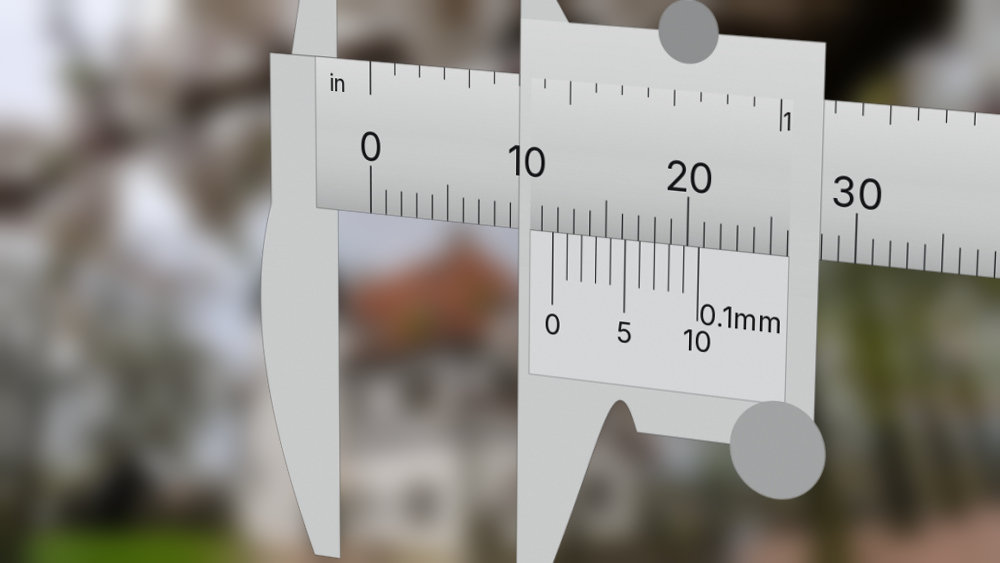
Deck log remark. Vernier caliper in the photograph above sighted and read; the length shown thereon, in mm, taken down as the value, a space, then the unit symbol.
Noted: 11.7 mm
